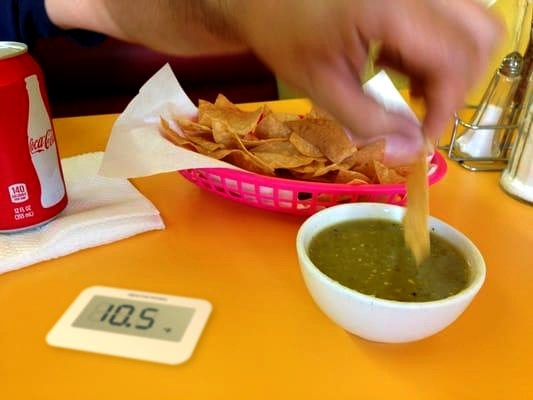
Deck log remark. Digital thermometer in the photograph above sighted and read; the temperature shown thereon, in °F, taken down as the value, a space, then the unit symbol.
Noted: 10.5 °F
